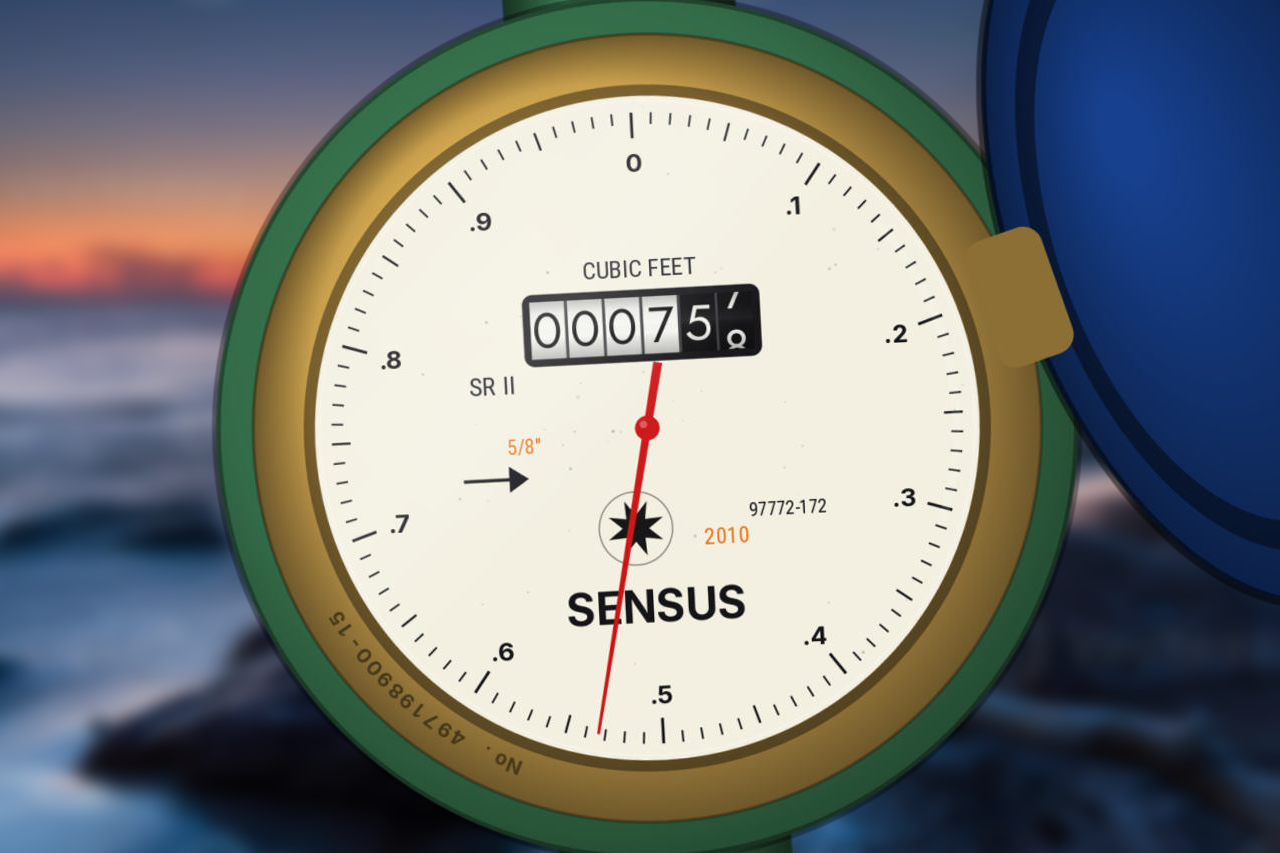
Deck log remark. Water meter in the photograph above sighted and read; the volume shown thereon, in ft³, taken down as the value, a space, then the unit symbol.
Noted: 757.53 ft³
